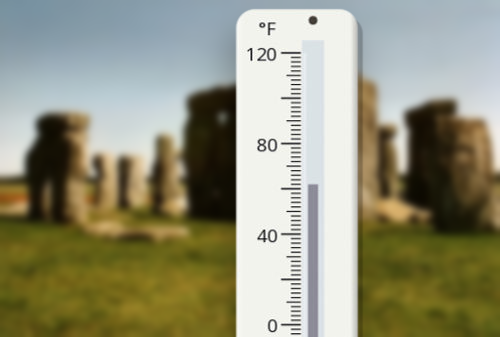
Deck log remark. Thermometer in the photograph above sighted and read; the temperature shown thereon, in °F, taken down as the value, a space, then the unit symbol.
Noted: 62 °F
